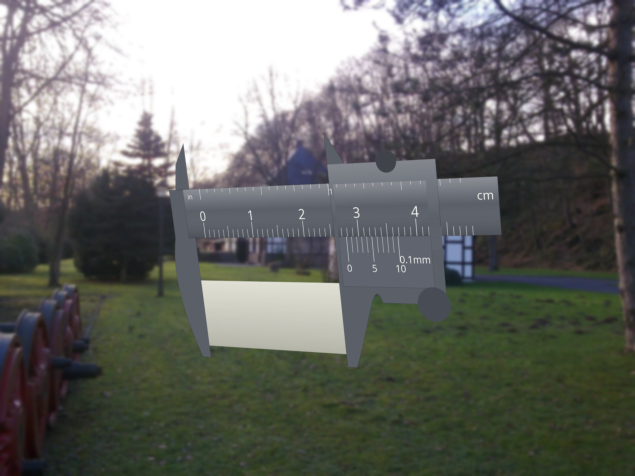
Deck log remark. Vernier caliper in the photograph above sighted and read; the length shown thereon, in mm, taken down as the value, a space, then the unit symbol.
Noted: 27.8 mm
